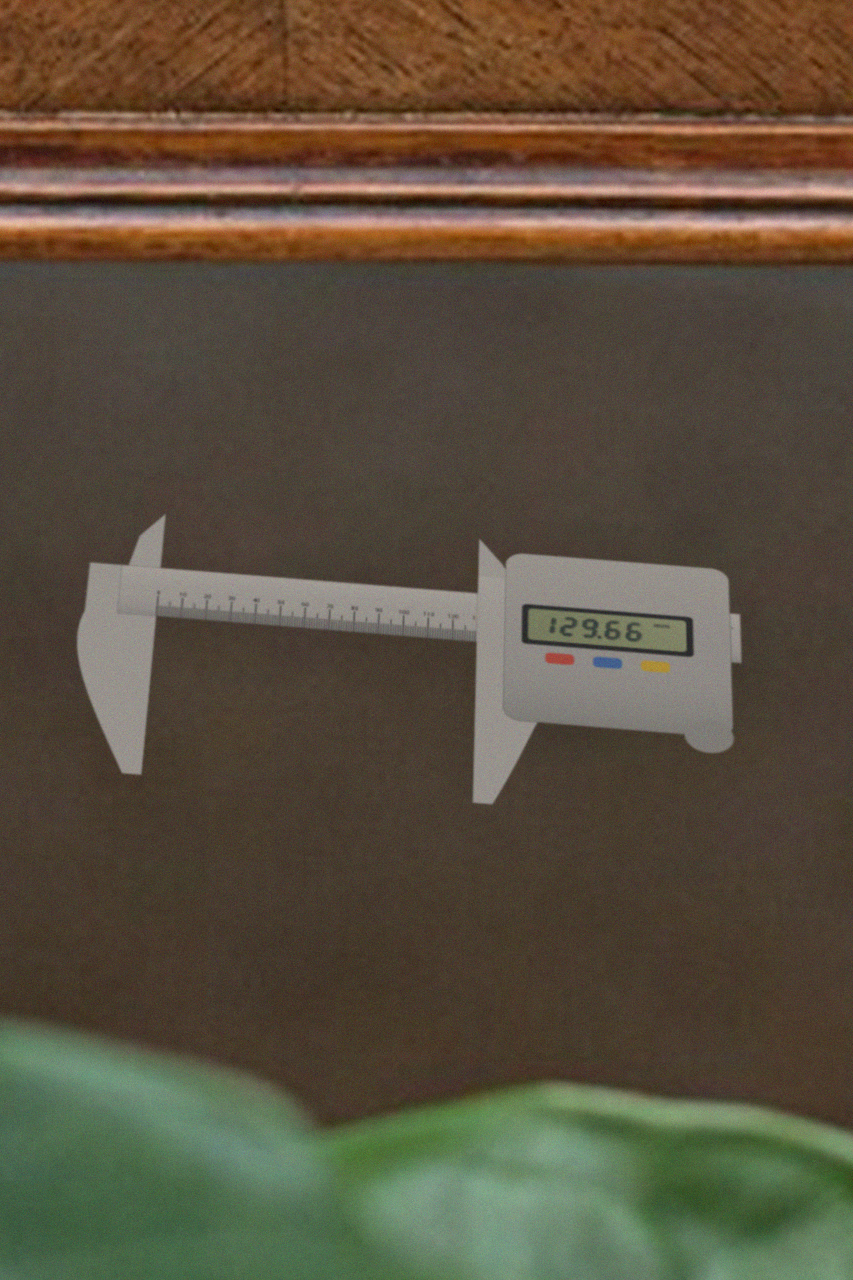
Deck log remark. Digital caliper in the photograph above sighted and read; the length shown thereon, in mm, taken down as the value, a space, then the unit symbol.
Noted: 129.66 mm
